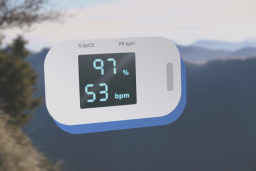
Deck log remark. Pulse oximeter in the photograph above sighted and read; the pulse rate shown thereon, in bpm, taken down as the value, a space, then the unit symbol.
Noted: 53 bpm
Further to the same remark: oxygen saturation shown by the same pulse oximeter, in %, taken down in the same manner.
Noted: 97 %
